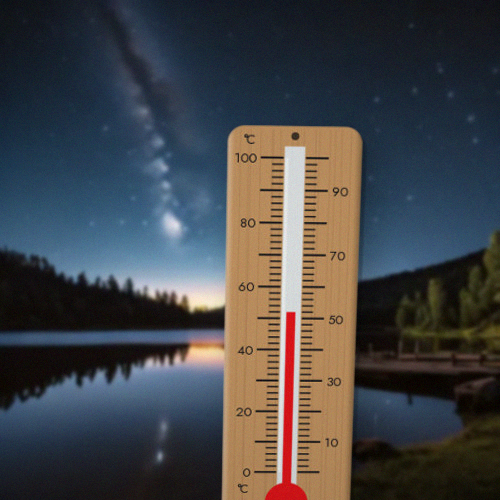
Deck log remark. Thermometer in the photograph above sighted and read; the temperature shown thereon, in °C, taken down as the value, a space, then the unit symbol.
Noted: 52 °C
